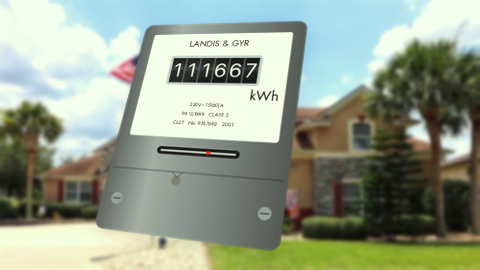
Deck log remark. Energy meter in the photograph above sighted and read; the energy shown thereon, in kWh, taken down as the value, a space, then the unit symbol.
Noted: 111667 kWh
